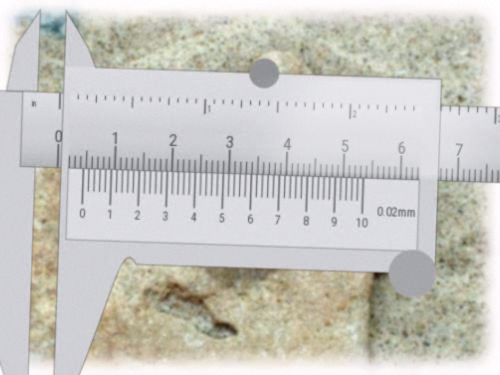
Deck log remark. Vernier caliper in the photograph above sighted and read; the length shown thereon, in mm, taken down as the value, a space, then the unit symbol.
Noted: 4.5 mm
